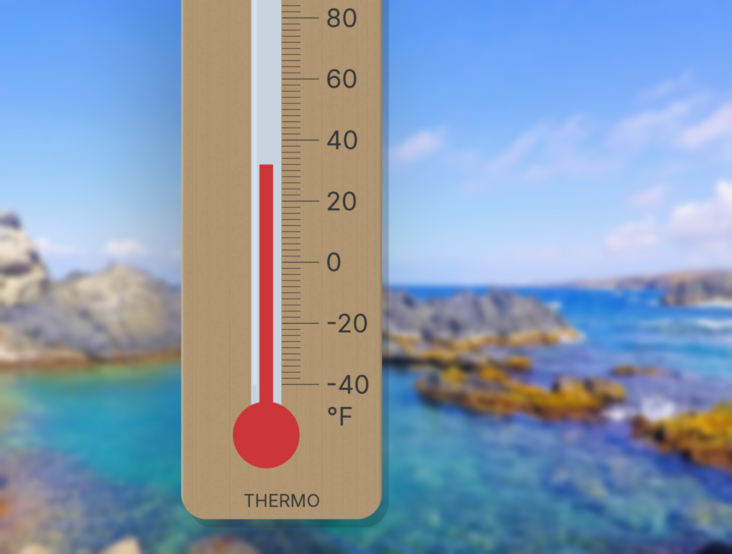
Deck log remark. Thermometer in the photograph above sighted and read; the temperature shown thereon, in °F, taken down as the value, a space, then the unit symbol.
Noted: 32 °F
